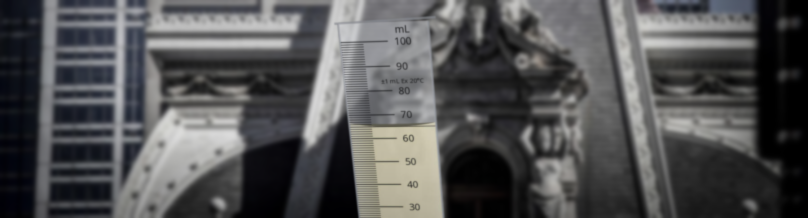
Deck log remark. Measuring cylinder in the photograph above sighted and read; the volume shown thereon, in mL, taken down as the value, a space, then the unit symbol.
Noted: 65 mL
